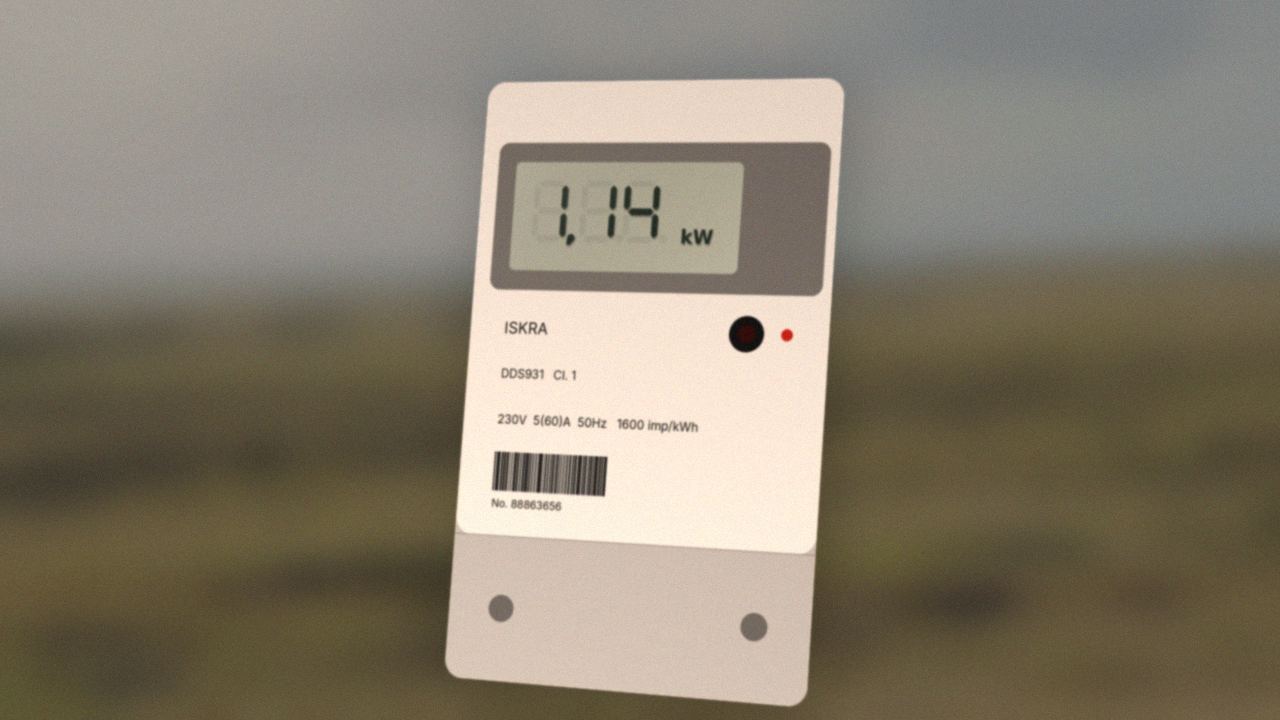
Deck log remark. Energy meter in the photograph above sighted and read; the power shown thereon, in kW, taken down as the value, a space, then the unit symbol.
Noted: 1.14 kW
